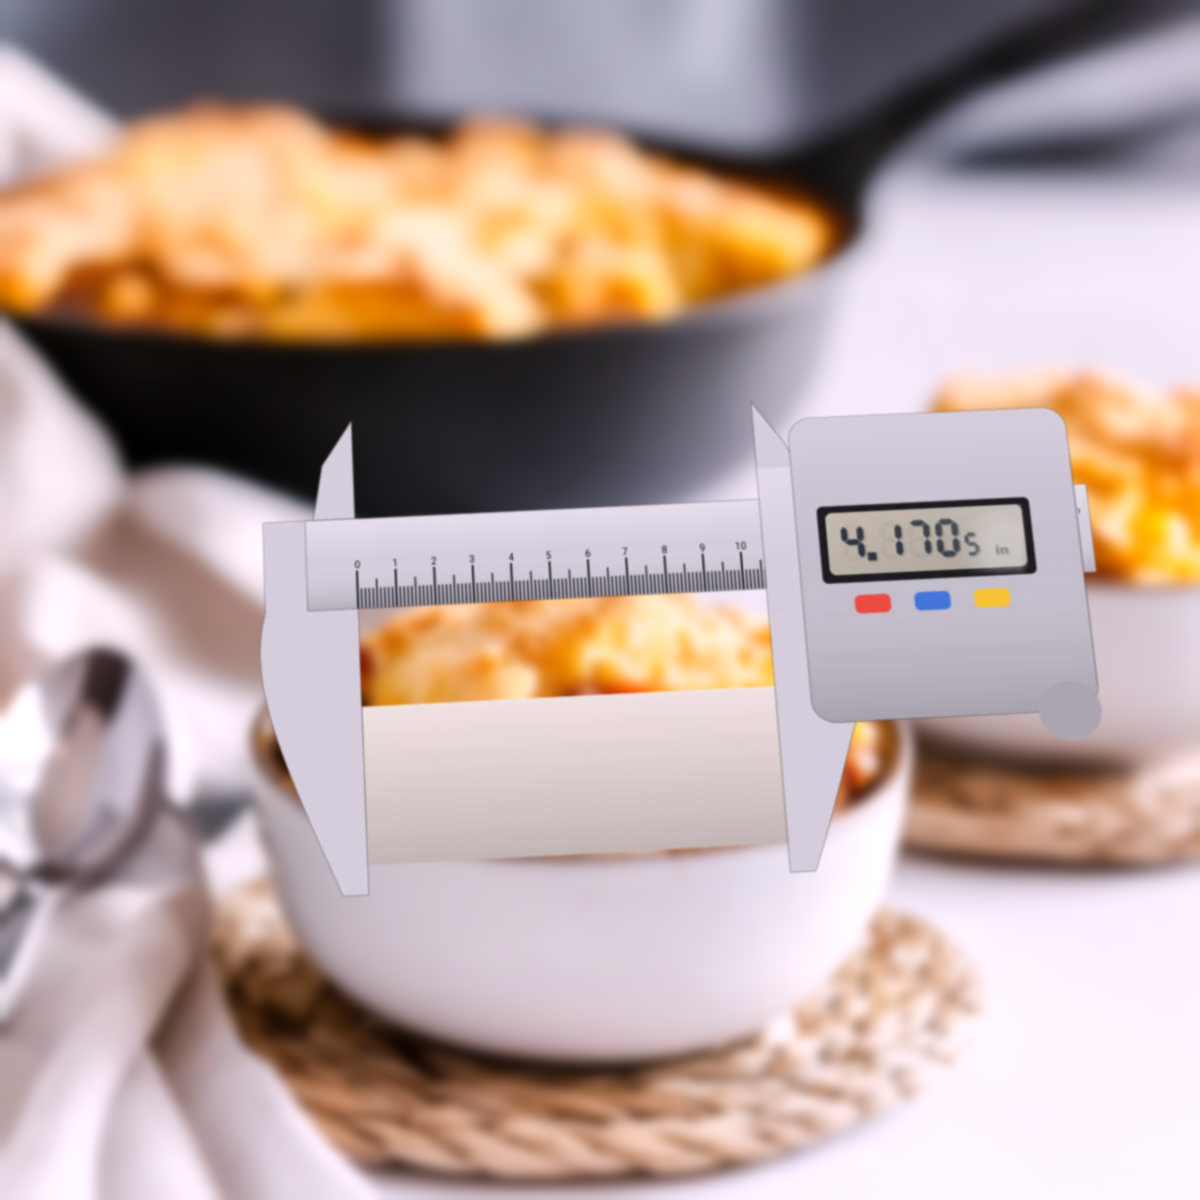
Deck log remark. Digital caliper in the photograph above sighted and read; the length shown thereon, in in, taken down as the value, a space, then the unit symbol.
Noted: 4.1705 in
